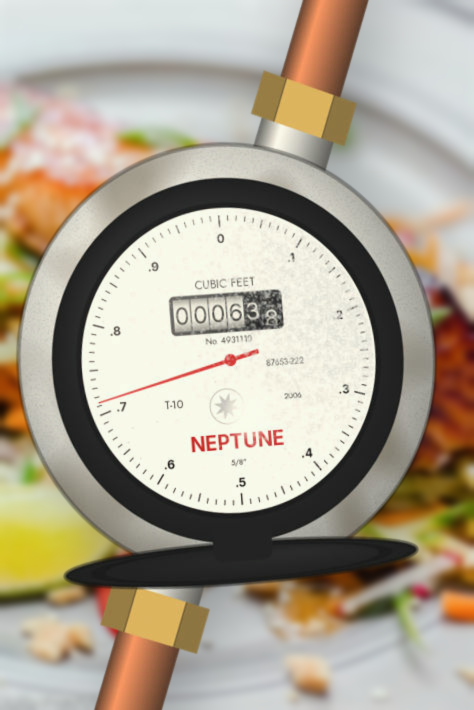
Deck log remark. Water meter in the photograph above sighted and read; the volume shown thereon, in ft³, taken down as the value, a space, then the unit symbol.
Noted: 637.71 ft³
